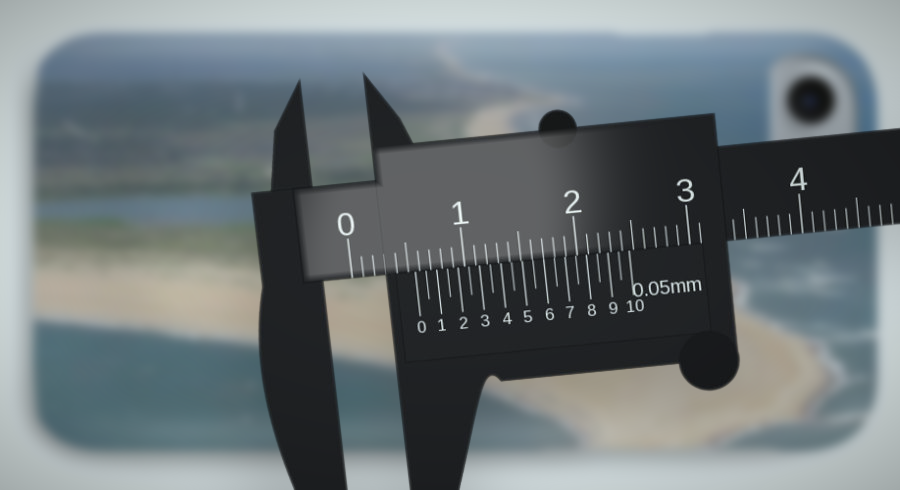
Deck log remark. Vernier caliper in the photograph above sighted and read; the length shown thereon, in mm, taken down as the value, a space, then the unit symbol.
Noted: 5.6 mm
